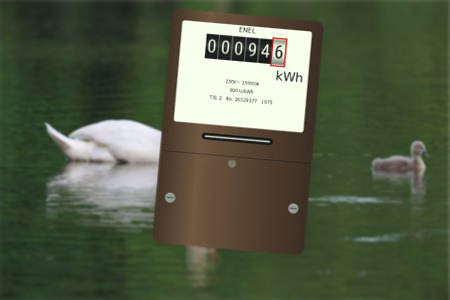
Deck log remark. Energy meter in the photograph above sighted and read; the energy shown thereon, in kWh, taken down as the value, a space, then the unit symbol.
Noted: 94.6 kWh
